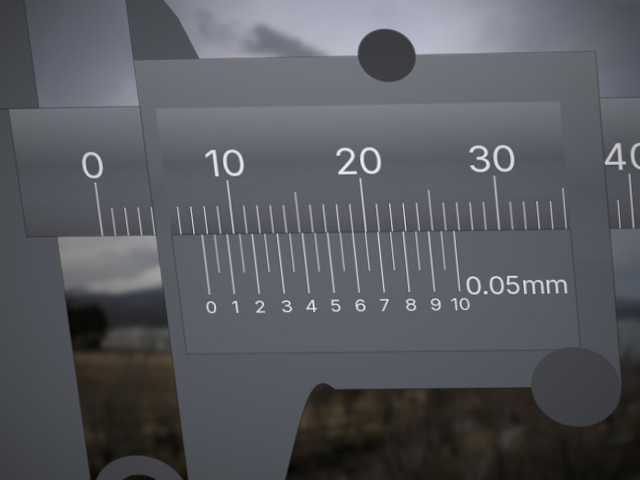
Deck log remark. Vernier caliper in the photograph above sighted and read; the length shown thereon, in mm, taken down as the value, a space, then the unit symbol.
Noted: 7.6 mm
